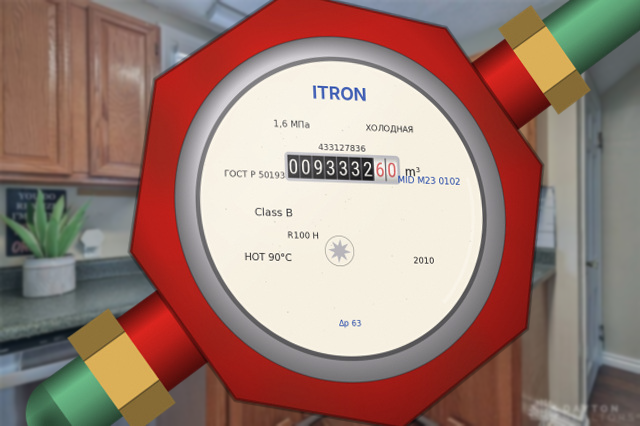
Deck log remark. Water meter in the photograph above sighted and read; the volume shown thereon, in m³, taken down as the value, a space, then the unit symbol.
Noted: 93332.60 m³
